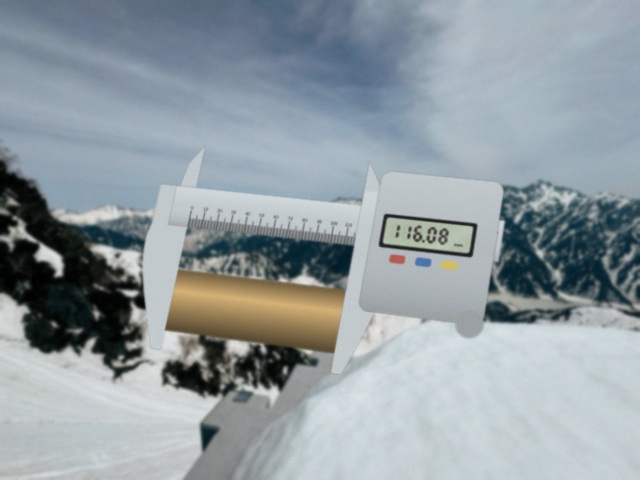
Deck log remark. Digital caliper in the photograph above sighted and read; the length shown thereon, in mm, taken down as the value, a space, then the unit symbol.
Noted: 116.08 mm
